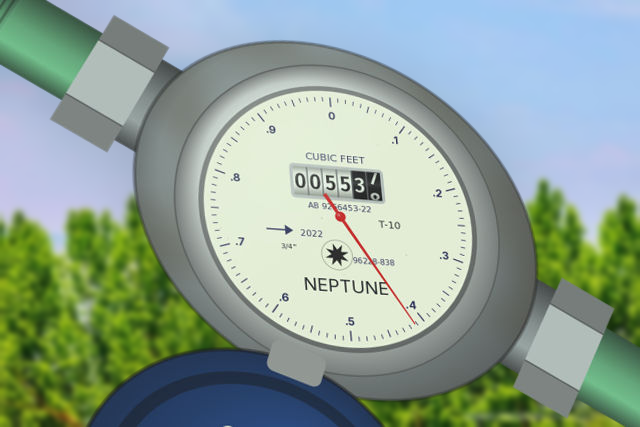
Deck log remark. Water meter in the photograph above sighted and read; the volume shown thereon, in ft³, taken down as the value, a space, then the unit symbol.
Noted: 5537.41 ft³
